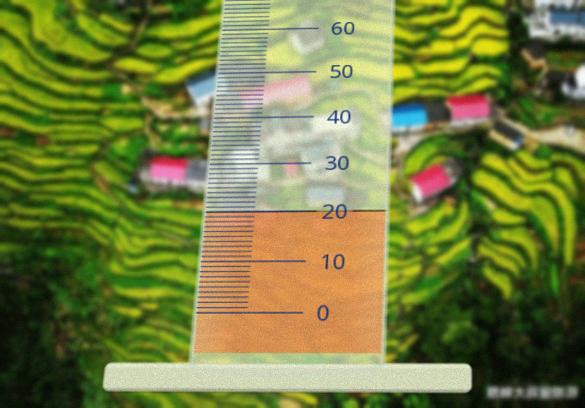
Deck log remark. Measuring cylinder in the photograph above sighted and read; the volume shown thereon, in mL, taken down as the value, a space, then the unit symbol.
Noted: 20 mL
